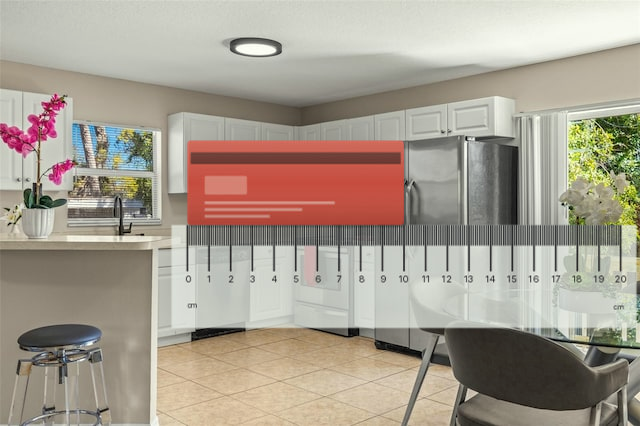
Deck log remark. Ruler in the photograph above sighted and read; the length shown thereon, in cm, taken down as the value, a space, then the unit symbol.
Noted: 10 cm
